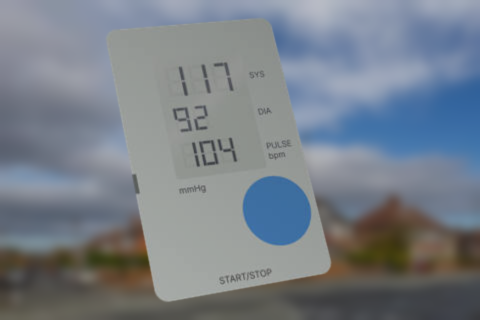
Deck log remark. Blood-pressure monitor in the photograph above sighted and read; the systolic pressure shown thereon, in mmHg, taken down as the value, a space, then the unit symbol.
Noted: 117 mmHg
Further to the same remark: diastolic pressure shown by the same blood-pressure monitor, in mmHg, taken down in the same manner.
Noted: 92 mmHg
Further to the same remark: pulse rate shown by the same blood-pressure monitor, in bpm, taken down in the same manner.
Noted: 104 bpm
